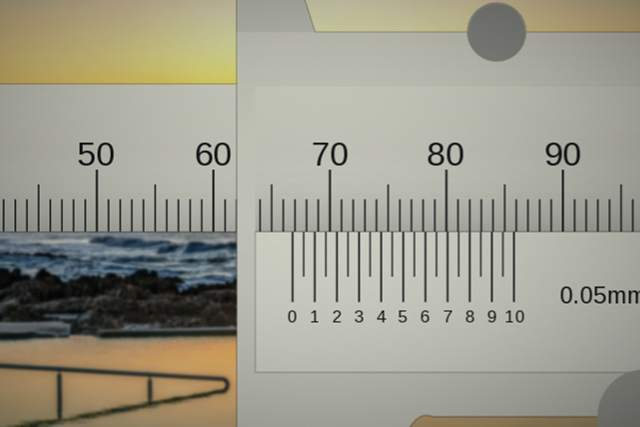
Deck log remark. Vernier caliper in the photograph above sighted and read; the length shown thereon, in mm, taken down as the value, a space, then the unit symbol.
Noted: 66.8 mm
